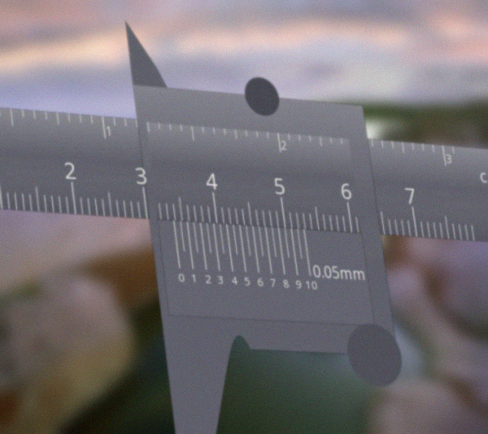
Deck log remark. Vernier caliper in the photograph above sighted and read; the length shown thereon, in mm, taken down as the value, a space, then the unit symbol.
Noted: 33.8 mm
